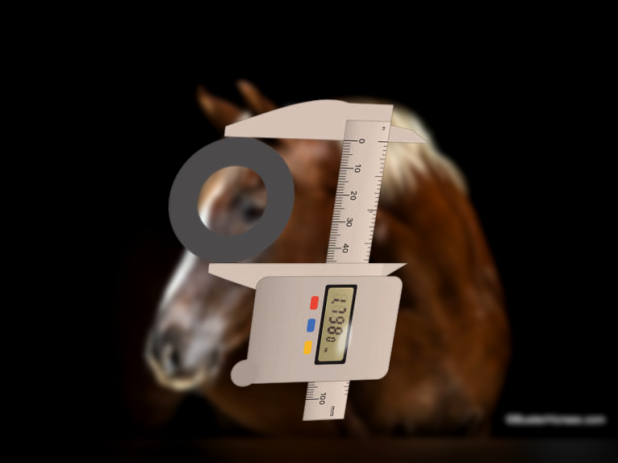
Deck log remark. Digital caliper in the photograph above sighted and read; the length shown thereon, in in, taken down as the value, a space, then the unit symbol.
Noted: 1.7980 in
